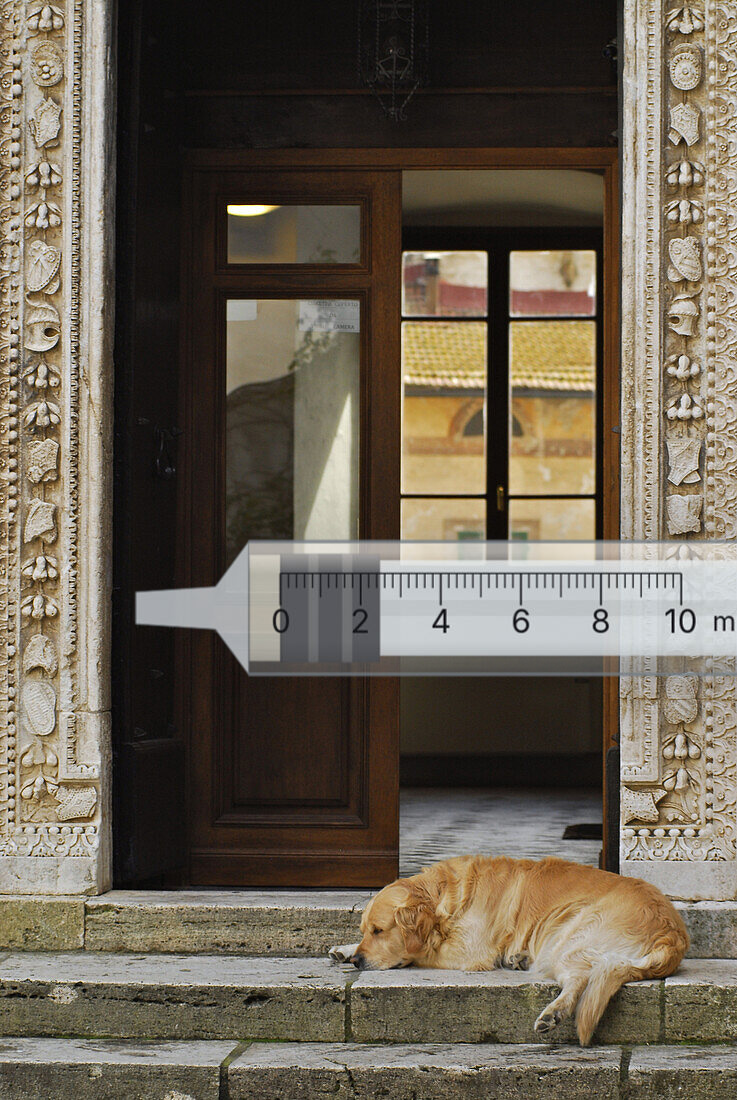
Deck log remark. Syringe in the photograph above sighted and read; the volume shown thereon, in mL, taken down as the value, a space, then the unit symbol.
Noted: 0 mL
